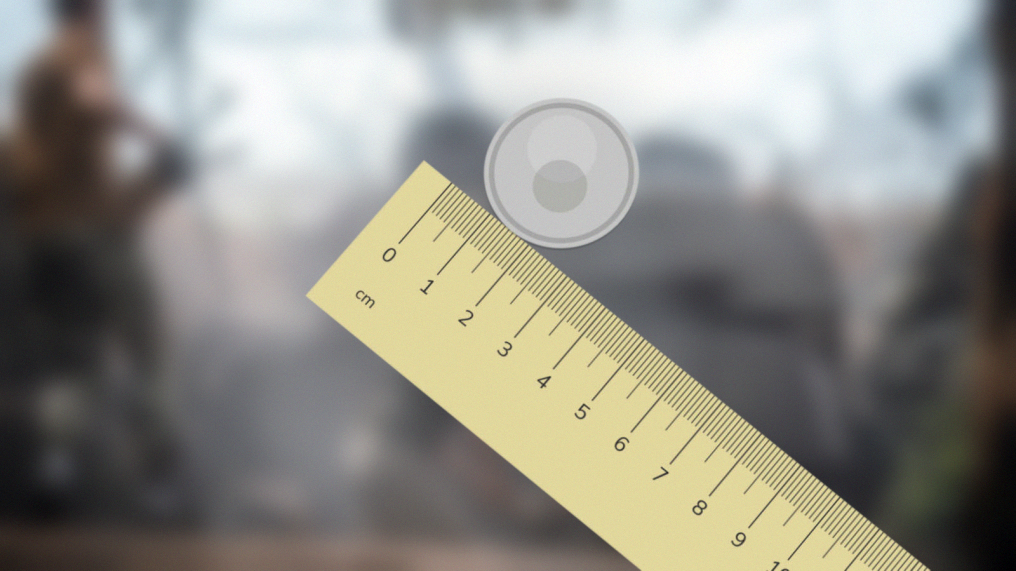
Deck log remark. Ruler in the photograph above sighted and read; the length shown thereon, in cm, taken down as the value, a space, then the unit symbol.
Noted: 3.1 cm
